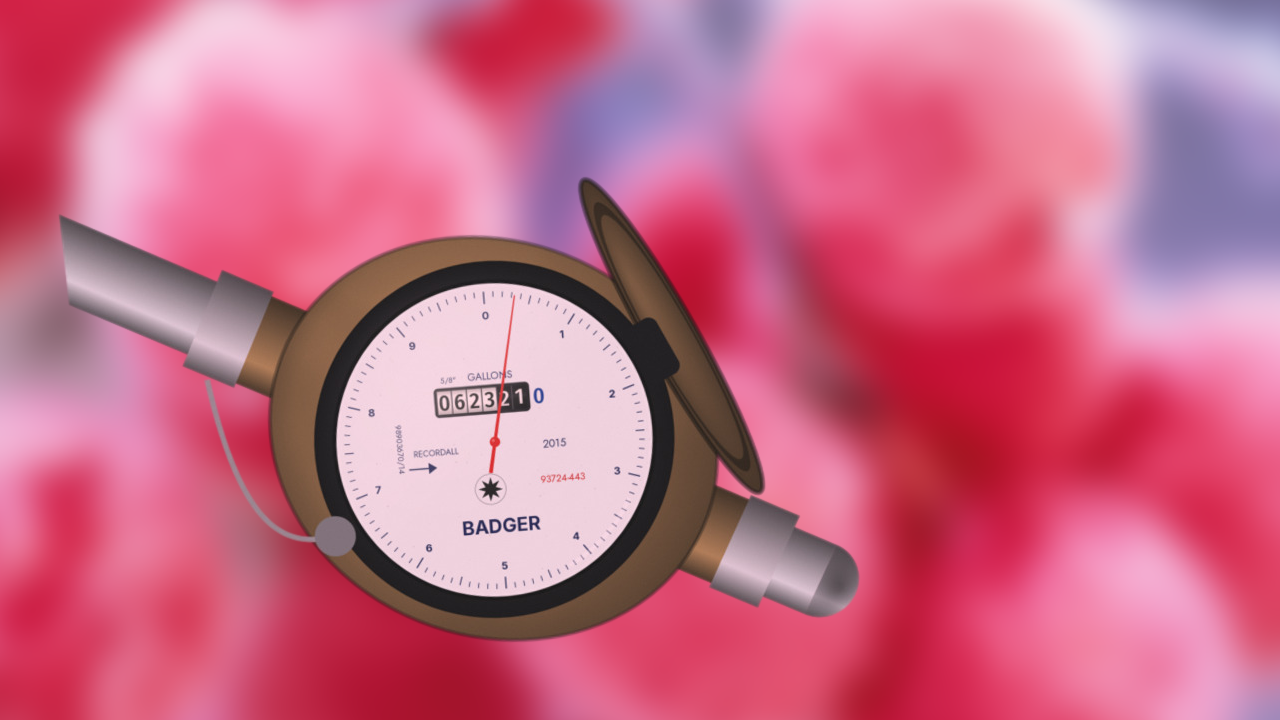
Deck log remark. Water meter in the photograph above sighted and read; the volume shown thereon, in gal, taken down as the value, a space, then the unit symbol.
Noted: 623210.3 gal
